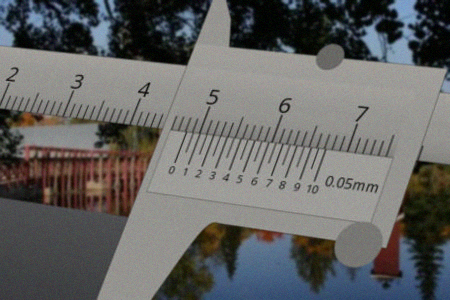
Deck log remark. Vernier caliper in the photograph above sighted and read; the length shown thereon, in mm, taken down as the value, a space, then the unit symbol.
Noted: 48.2 mm
